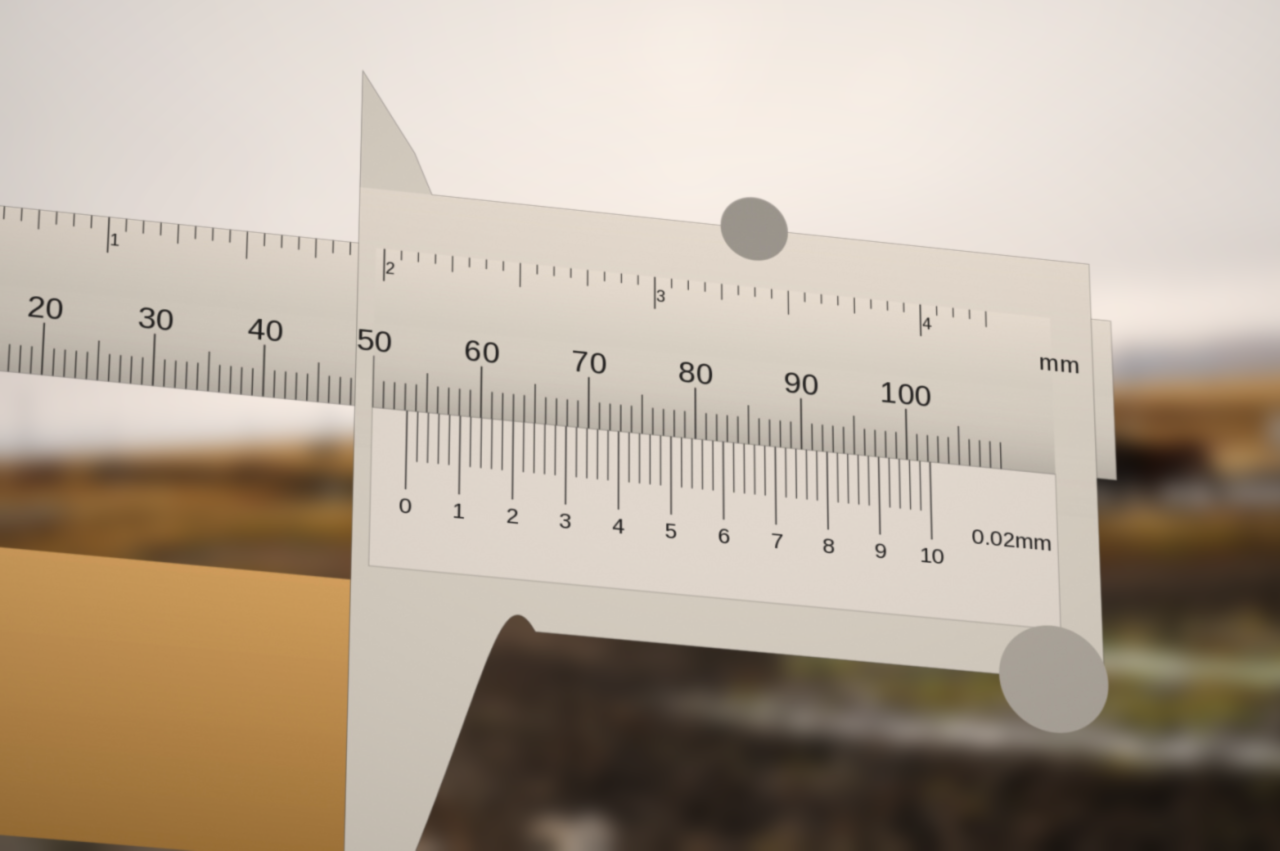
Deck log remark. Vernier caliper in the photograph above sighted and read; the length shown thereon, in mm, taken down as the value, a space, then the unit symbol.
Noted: 53.2 mm
